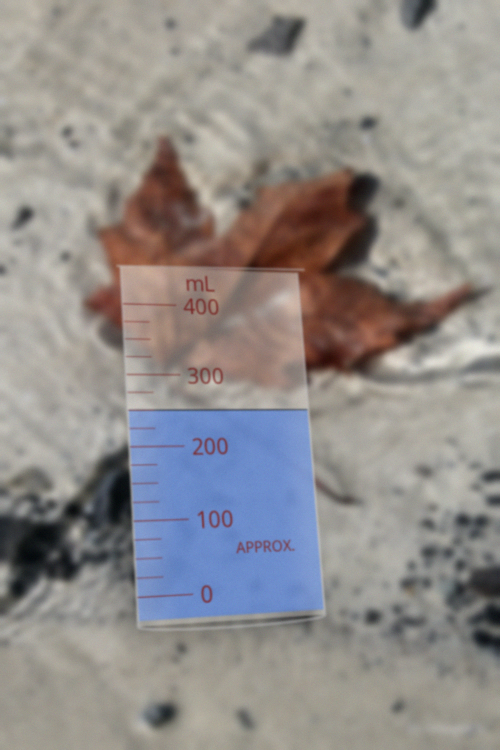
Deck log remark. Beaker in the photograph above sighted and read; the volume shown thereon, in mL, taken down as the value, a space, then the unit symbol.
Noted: 250 mL
